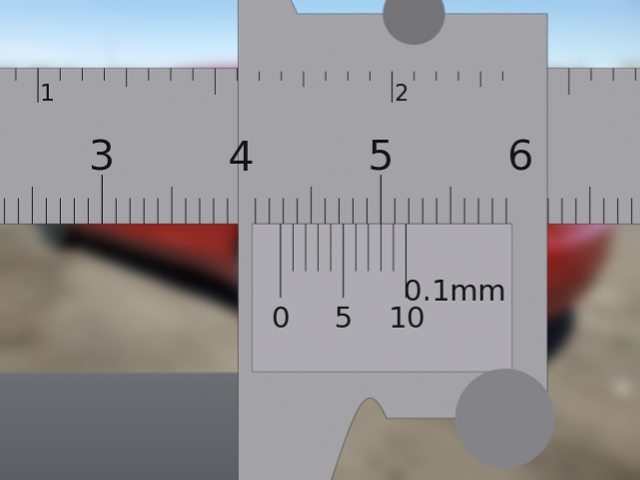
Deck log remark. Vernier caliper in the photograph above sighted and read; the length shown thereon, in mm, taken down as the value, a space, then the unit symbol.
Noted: 42.8 mm
